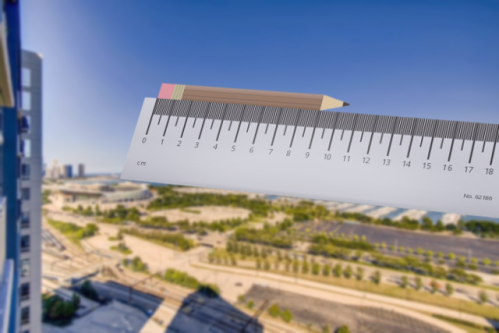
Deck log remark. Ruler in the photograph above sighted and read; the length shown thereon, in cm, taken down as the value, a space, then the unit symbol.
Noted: 10.5 cm
